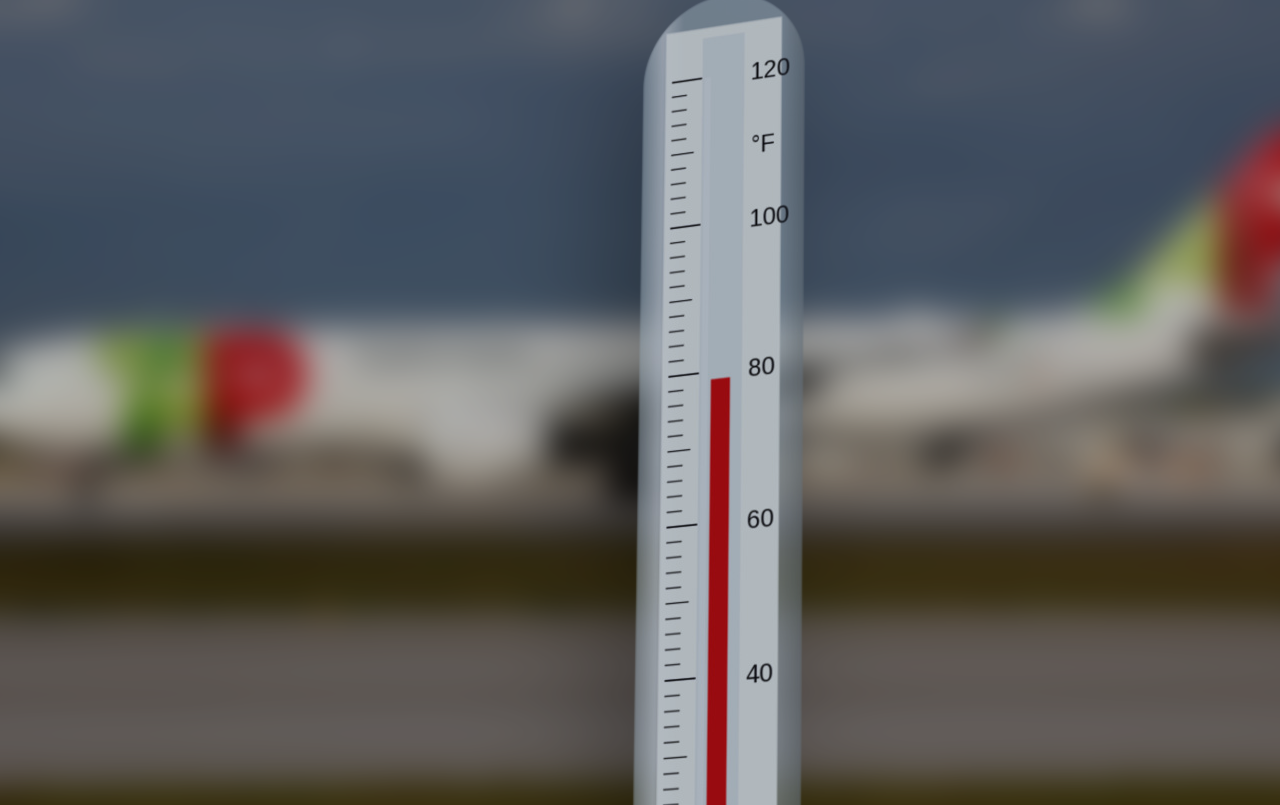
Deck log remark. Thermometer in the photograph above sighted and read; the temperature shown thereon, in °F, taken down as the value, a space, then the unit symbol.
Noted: 79 °F
